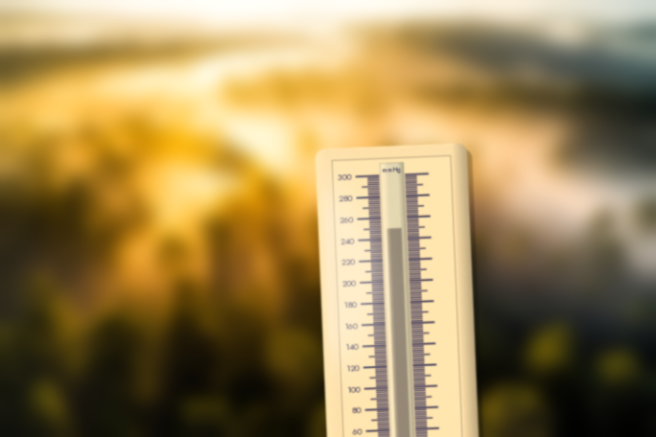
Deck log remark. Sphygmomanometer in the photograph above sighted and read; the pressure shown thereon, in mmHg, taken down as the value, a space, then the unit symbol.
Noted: 250 mmHg
